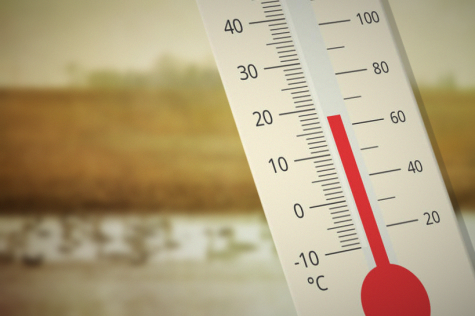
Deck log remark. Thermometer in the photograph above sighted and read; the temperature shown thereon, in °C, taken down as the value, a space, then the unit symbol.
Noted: 18 °C
